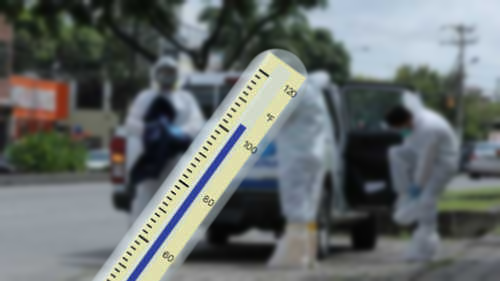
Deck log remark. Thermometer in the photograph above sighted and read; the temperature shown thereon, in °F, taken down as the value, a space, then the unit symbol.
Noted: 104 °F
